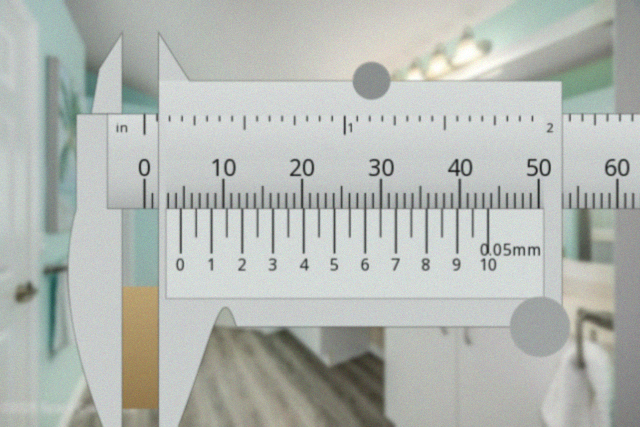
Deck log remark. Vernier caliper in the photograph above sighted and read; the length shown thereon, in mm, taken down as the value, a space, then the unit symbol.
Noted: 4.6 mm
